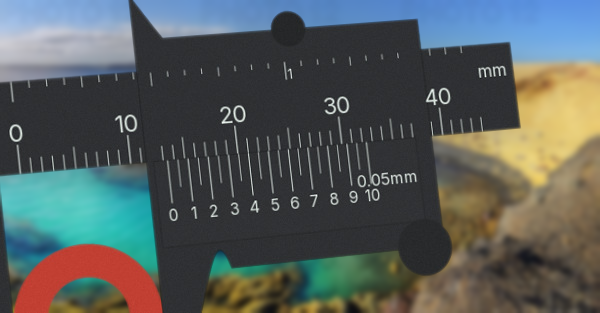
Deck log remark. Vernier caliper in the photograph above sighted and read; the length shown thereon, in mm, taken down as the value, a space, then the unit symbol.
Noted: 13.4 mm
